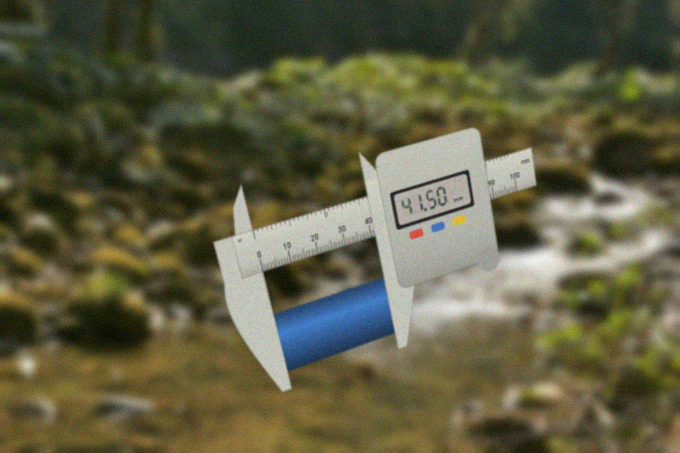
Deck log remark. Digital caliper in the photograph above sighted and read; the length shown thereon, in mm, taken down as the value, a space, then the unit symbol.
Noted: 41.50 mm
